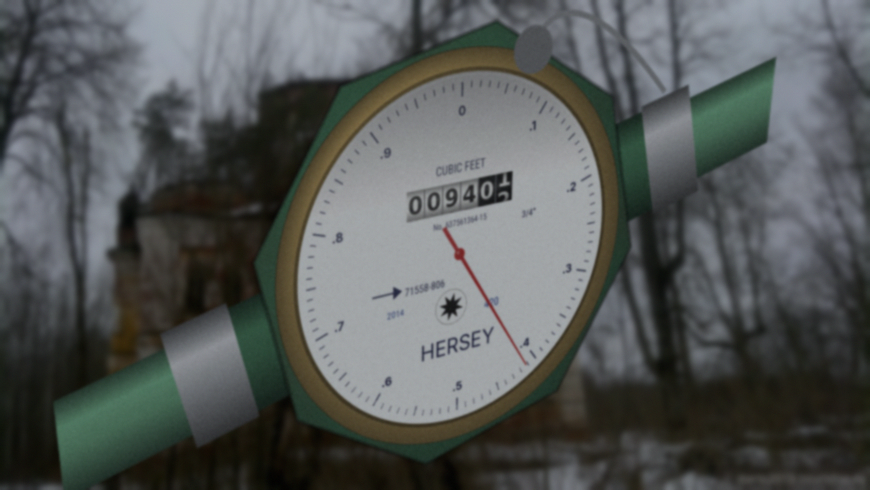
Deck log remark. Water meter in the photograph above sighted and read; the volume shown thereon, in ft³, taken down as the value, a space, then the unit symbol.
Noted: 9401.41 ft³
